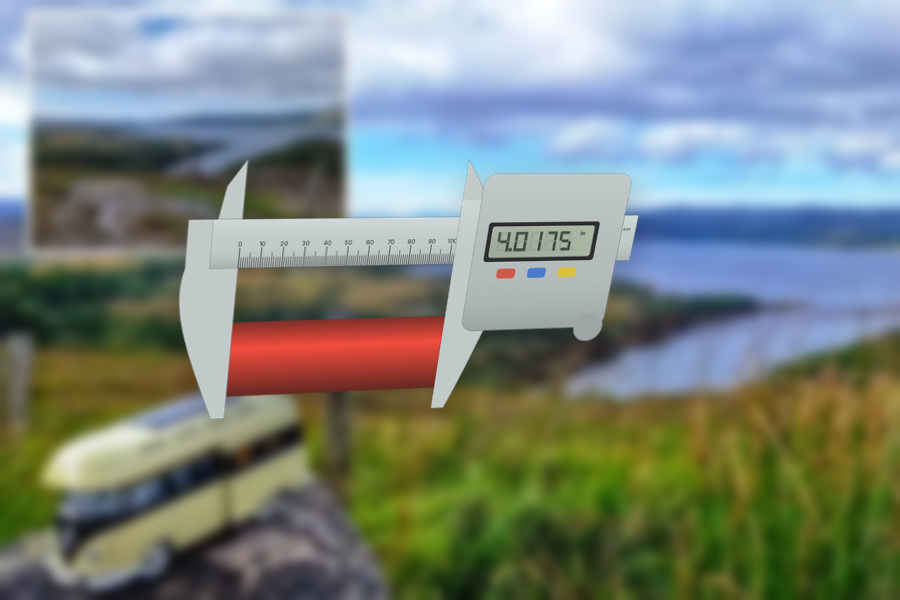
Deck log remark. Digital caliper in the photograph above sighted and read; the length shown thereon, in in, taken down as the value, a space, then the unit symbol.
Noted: 4.0175 in
